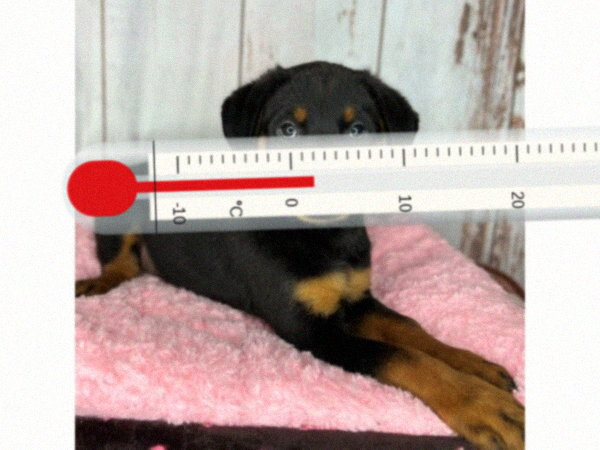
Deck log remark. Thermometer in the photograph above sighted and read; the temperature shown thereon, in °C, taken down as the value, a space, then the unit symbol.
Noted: 2 °C
